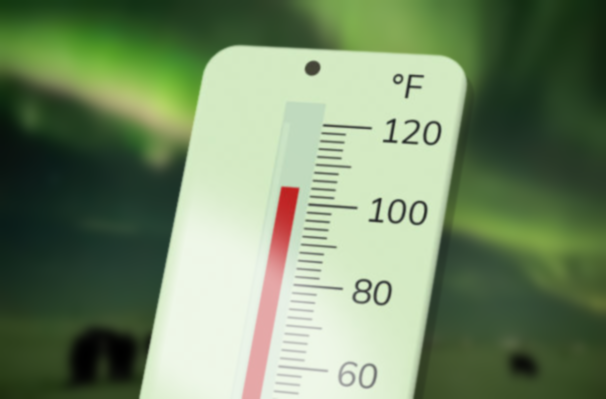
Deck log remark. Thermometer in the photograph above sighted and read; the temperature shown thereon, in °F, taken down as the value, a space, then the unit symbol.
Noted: 104 °F
